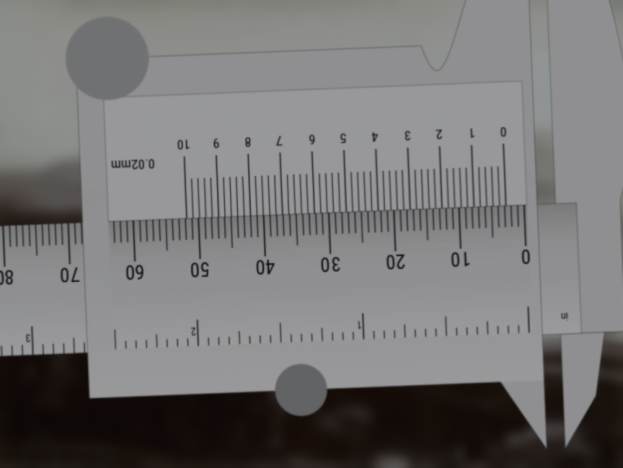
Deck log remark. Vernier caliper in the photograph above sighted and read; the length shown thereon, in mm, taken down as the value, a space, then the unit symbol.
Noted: 2.8 mm
